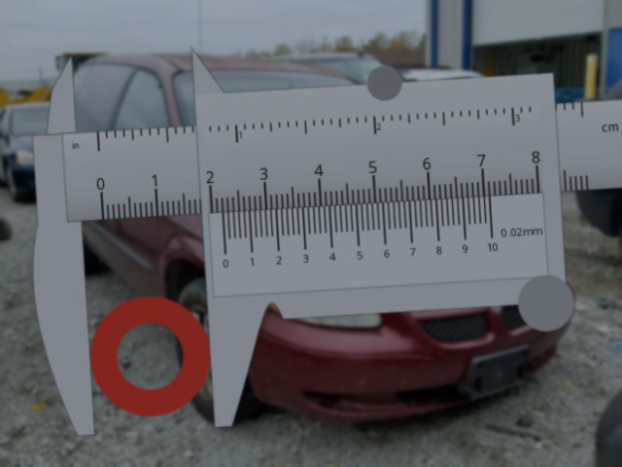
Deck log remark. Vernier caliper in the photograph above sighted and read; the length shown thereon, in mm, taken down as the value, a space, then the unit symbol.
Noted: 22.0 mm
